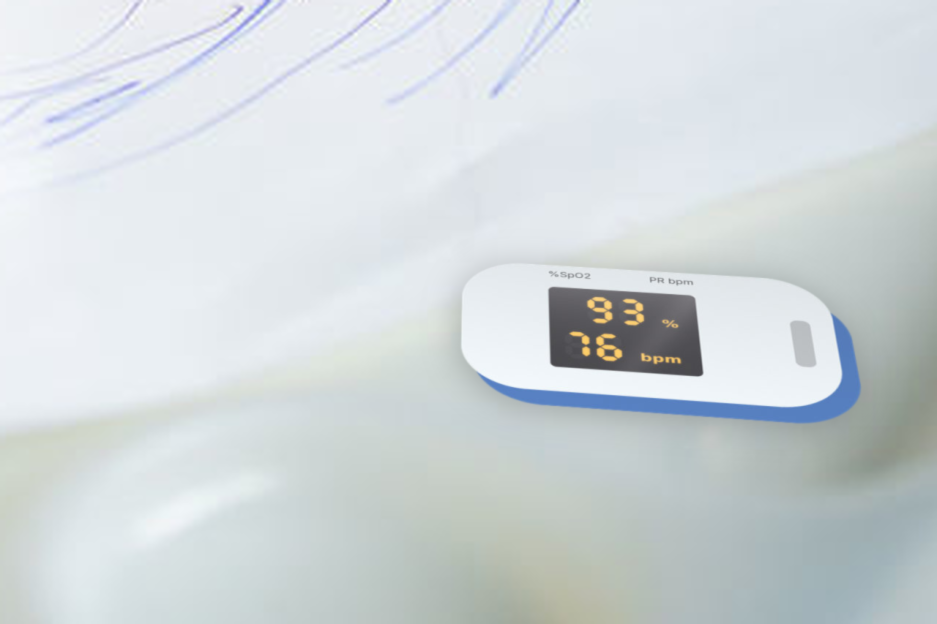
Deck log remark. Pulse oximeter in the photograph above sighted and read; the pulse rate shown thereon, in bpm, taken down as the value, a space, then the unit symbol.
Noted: 76 bpm
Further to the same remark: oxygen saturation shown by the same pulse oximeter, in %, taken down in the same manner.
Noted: 93 %
